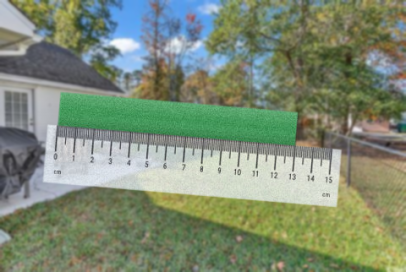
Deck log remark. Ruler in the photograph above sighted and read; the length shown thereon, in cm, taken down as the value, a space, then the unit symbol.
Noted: 13 cm
